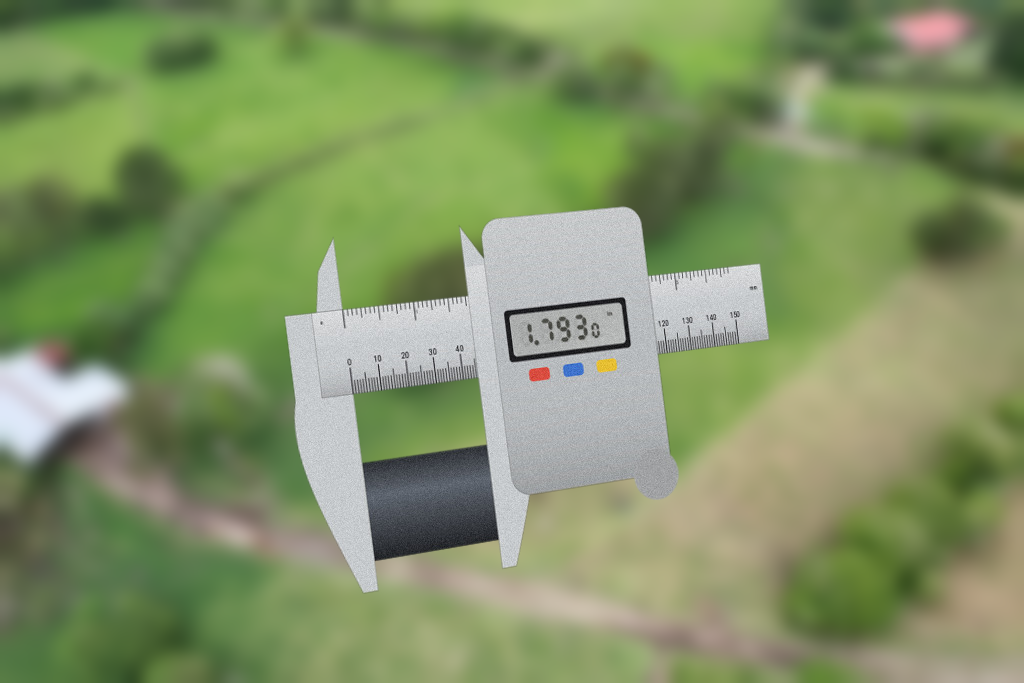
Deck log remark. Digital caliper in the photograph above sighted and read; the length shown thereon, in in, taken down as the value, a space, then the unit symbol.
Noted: 1.7930 in
